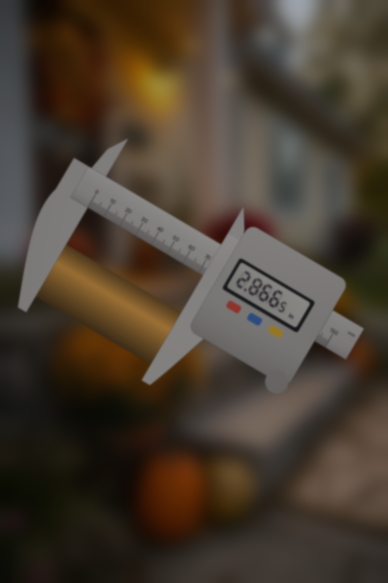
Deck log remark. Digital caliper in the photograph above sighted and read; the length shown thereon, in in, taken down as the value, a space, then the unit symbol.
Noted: 2.8665 in
